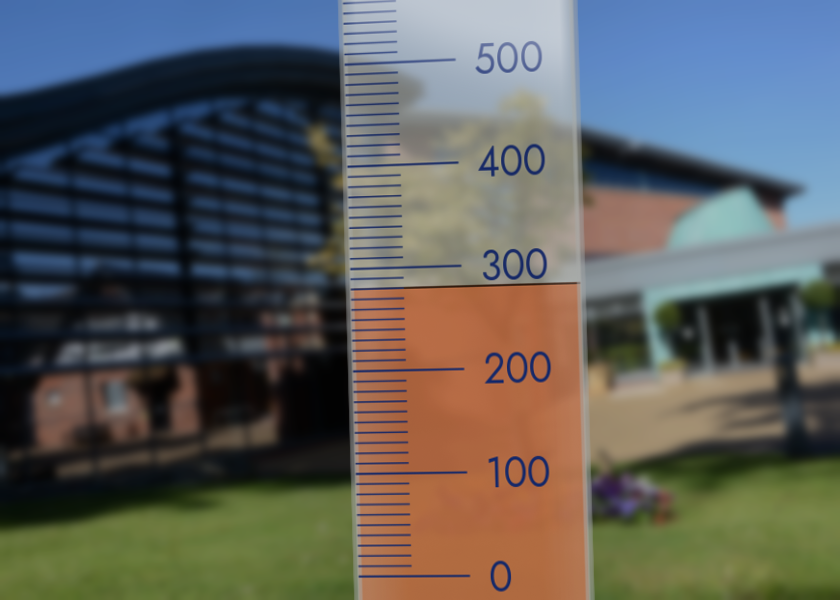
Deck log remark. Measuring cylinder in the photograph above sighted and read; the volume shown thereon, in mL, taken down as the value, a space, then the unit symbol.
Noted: 280 mL
